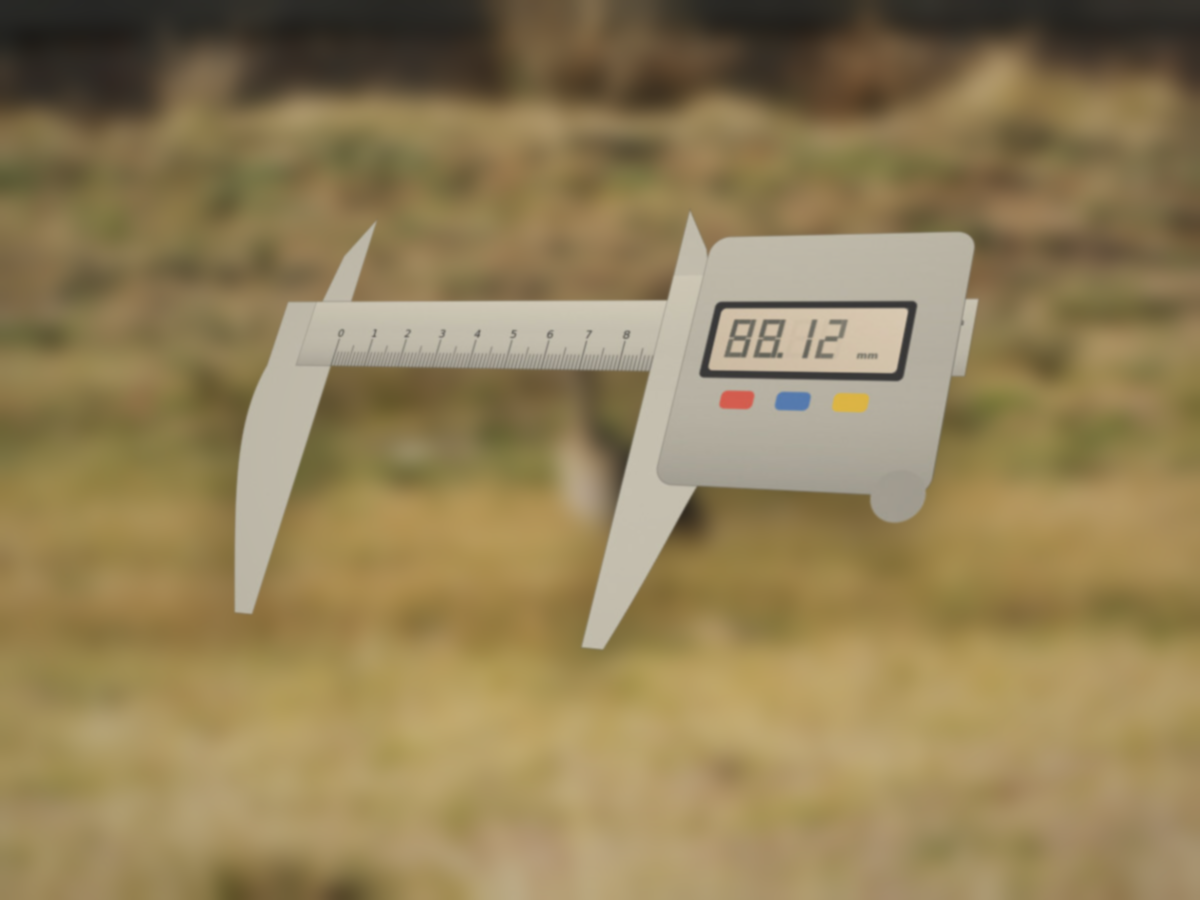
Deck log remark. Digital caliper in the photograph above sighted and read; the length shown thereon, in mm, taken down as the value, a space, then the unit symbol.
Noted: 88.12 mm
